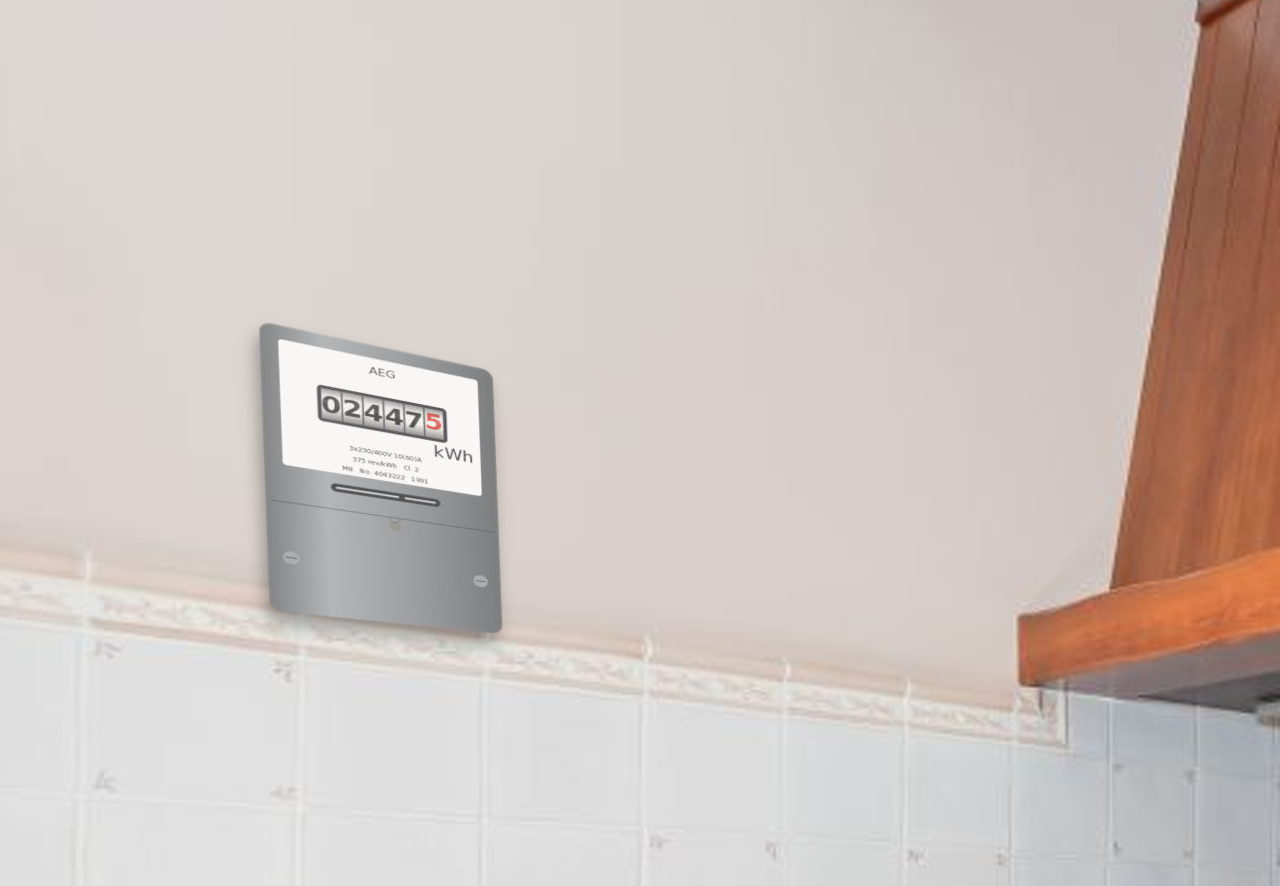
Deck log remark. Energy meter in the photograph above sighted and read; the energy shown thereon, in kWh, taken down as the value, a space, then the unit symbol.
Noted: 2447.5 kWh
